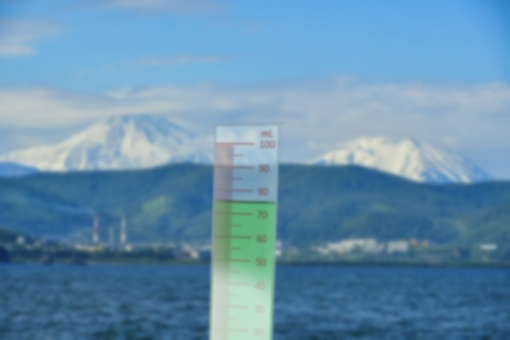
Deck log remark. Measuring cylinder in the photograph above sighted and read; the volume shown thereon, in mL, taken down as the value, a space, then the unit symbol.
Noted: 75 mL
